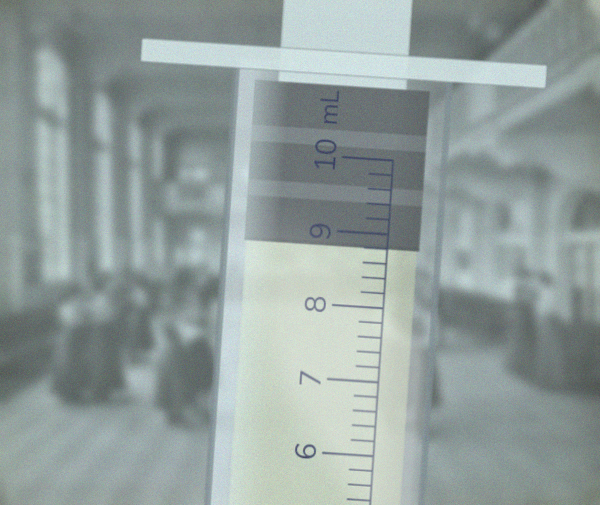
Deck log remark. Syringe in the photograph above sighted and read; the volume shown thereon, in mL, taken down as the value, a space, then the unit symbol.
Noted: 8.8 mL
